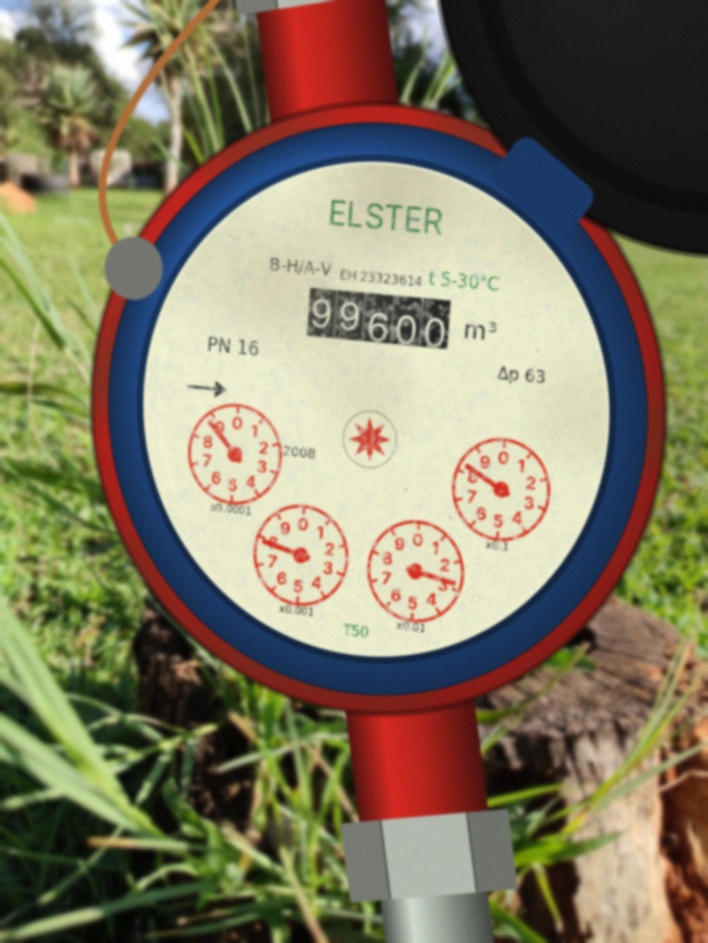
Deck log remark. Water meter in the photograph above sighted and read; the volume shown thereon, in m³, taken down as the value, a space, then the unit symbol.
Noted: 99599.8278 m³
